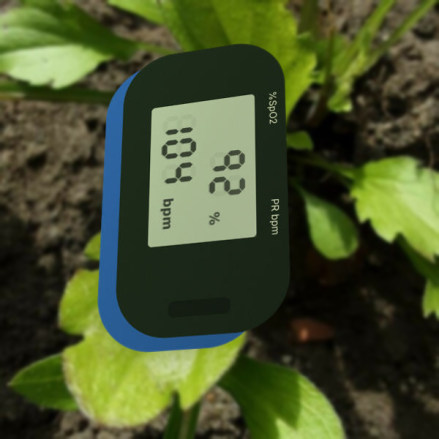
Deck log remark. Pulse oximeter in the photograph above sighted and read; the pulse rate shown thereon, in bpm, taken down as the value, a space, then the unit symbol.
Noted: 104 bpm
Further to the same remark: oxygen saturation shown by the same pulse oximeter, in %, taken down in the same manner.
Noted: 92 %
